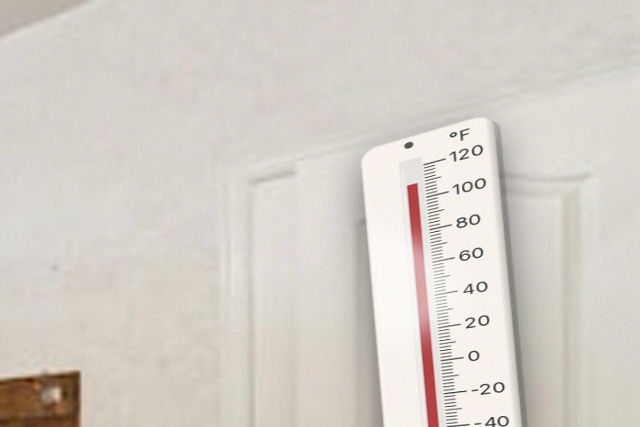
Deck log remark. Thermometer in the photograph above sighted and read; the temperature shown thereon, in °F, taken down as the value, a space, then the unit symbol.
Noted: 110 °F
